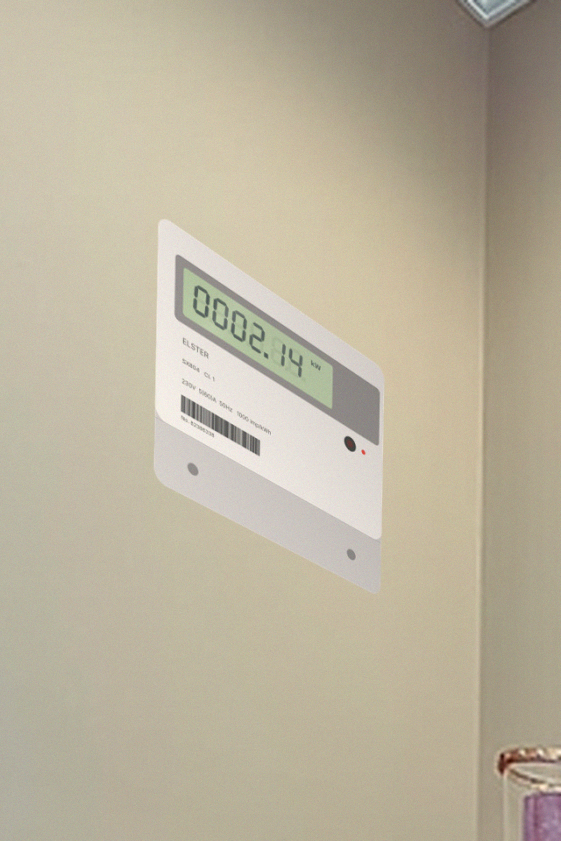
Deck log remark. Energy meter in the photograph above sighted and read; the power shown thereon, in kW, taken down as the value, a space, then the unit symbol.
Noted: 2.14 kW
